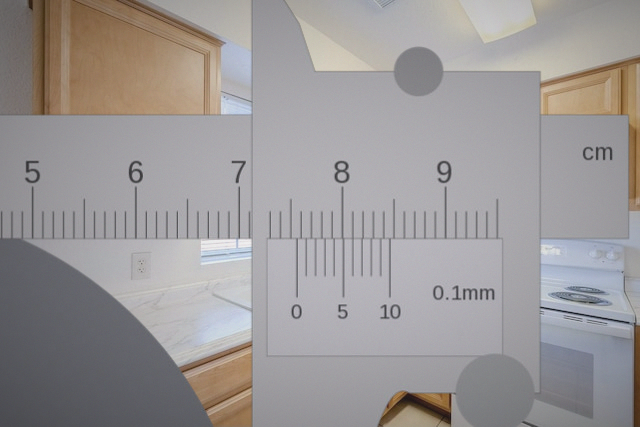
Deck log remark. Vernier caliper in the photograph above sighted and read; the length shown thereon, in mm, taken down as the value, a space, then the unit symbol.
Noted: 75.6 mm
